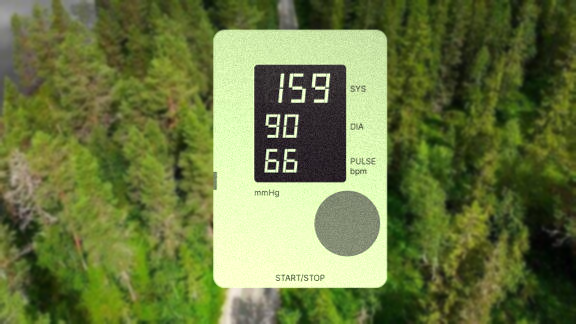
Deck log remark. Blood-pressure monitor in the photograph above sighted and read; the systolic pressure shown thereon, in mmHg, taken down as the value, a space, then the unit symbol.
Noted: 159 mmHg
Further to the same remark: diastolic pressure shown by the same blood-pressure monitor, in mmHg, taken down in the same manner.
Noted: 90 mmHg
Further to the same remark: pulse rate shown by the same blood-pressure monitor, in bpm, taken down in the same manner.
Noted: 66 bpm
